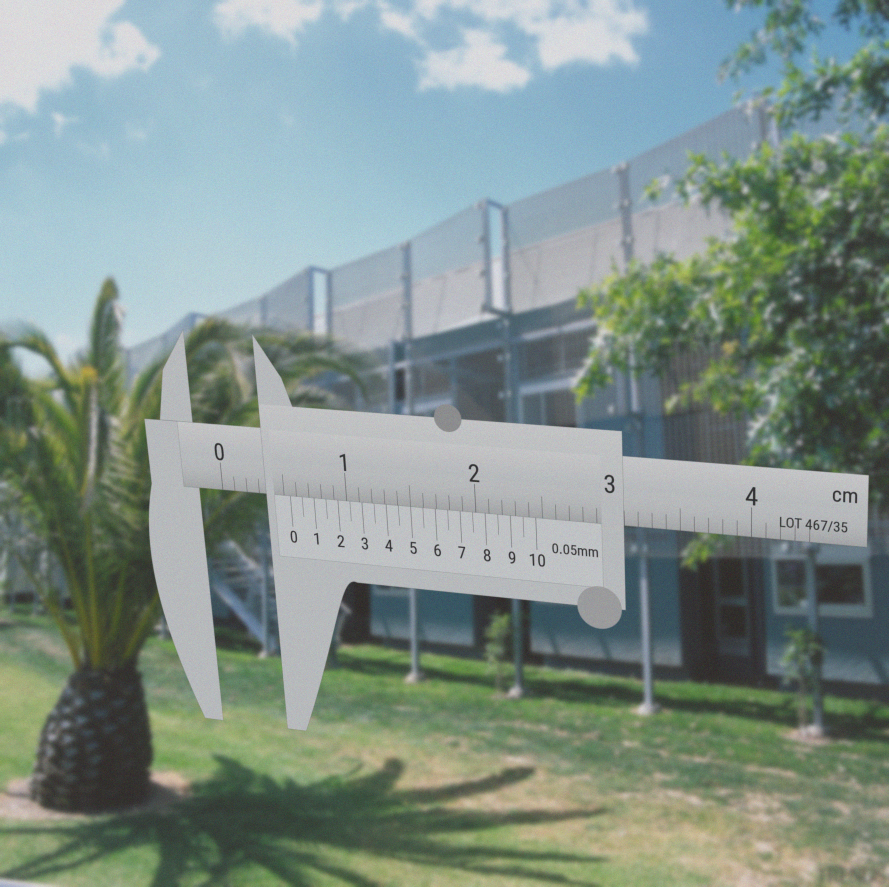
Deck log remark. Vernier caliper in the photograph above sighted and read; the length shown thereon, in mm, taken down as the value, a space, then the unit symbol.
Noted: 5.5 mm
